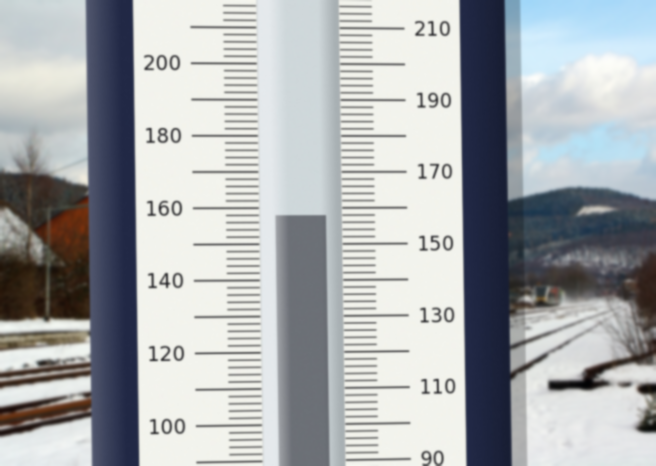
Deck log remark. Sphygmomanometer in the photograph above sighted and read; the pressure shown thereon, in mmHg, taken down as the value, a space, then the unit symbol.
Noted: 158 mmHg
